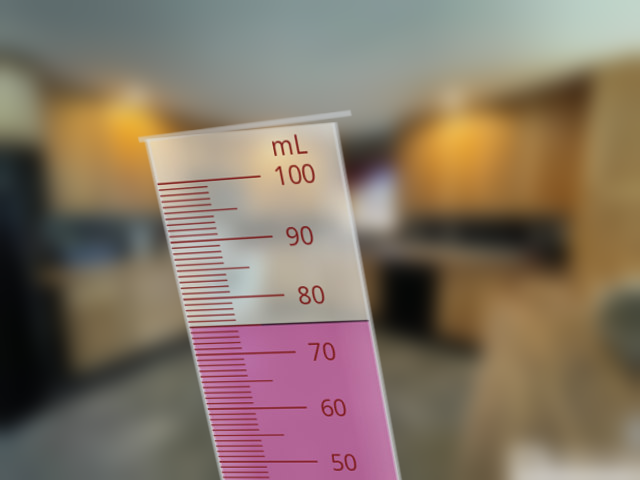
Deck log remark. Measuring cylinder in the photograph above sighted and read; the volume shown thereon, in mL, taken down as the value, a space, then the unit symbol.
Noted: 75 mL
